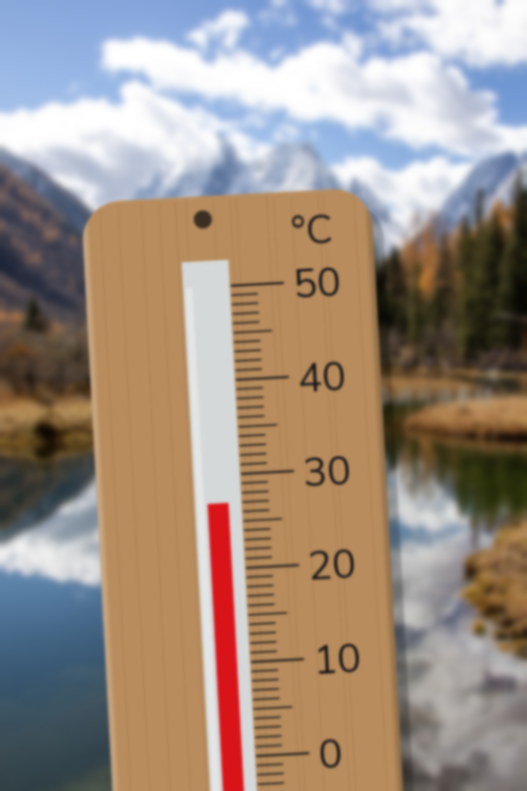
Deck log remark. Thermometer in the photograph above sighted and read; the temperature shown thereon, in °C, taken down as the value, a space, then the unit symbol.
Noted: 27 °C
